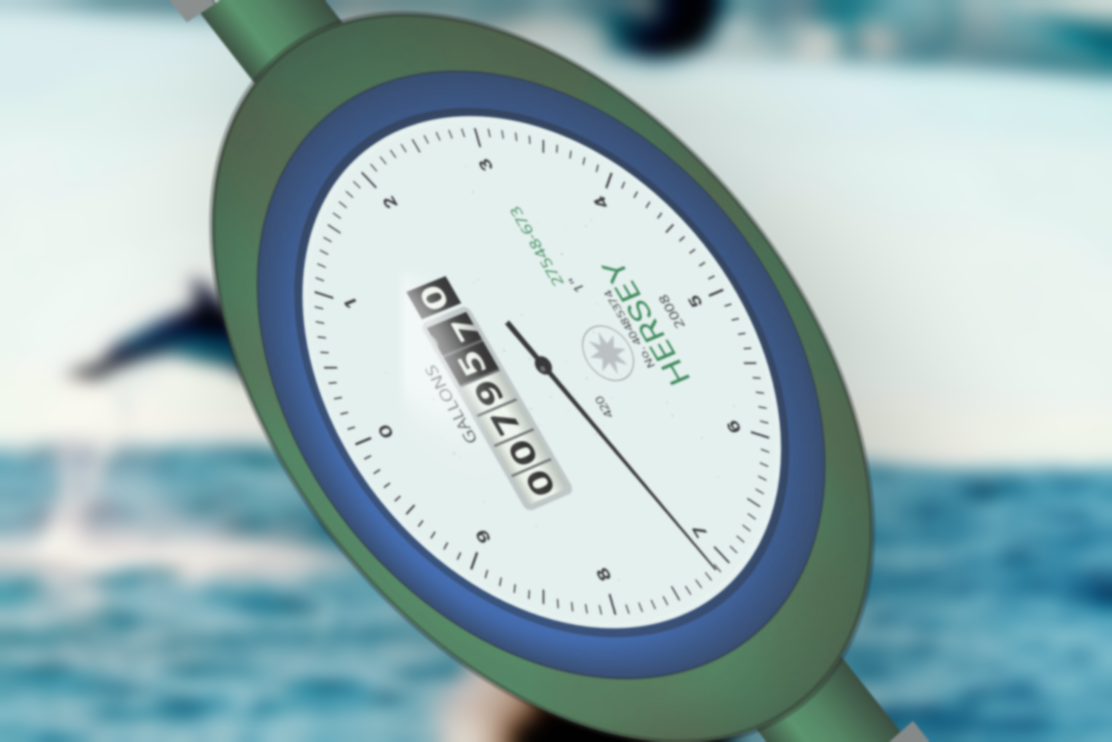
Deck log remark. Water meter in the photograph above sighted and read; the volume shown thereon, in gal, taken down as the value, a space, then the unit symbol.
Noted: 79567.1 gal
